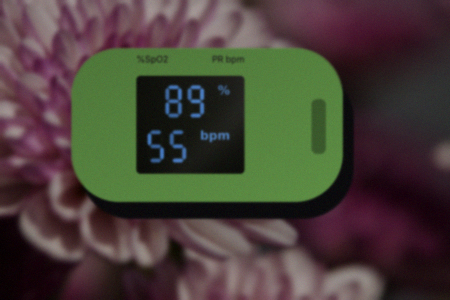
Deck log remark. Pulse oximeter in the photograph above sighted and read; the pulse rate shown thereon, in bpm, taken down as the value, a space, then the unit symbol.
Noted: 55 bpm
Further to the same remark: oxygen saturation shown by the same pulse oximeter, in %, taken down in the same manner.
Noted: 89 %
